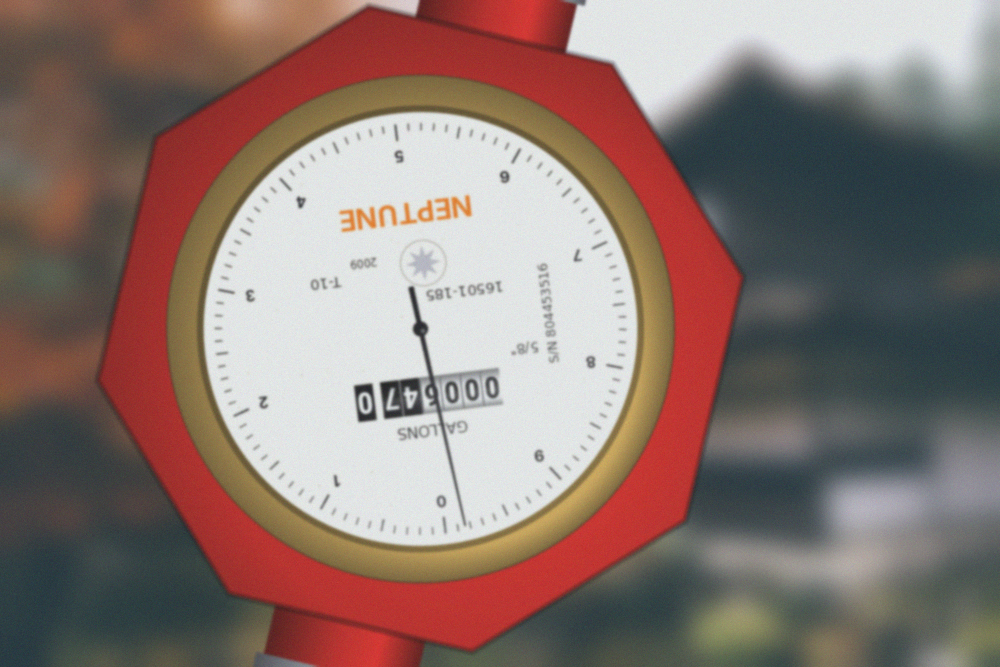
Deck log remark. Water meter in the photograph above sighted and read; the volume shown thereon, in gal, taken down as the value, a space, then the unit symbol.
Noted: 6469.8 gal
